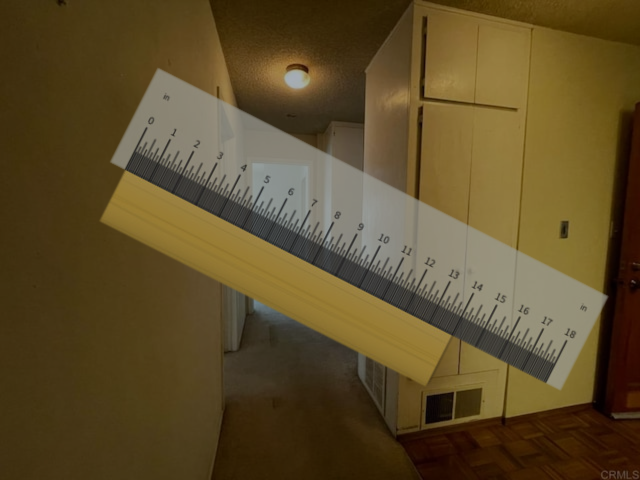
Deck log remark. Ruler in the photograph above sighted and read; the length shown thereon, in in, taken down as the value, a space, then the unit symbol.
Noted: 14 in
